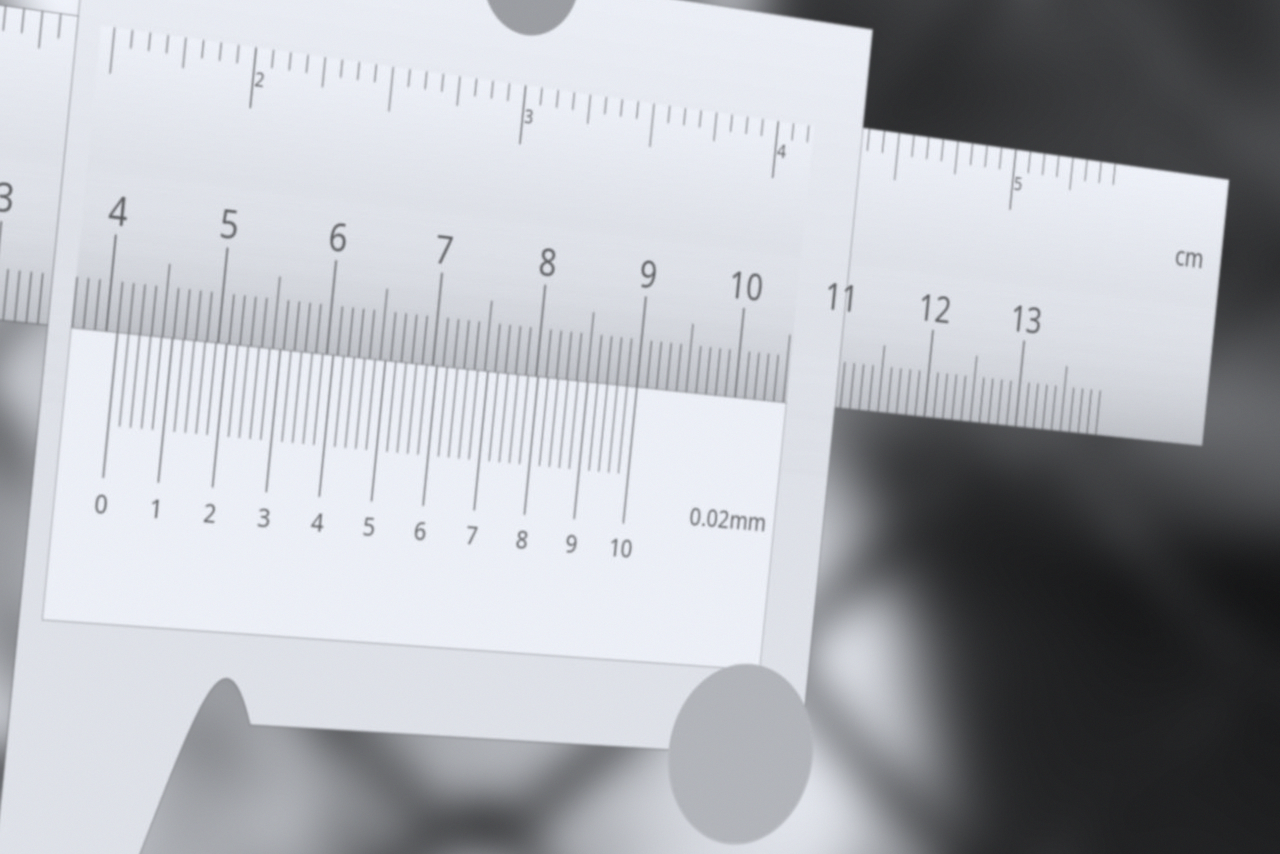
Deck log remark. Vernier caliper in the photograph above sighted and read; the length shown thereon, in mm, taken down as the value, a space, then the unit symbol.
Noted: 41.0 mm
